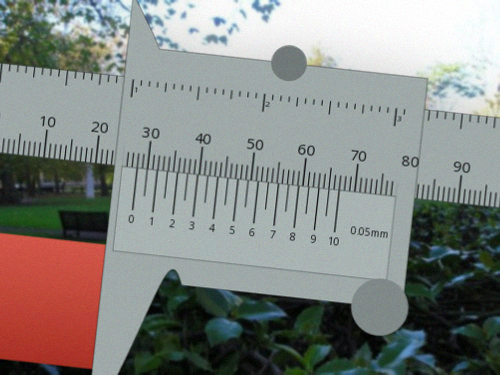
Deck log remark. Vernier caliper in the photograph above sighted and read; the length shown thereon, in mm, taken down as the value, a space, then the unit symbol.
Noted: 28.0 mm
